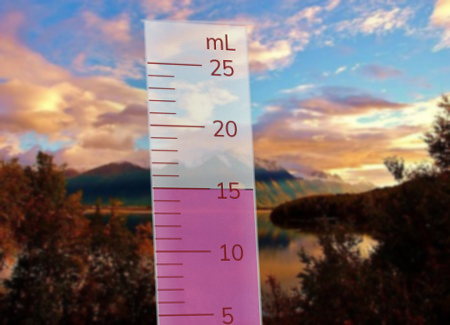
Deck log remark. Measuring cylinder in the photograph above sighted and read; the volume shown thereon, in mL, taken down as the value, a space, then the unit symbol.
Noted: 15 mL
